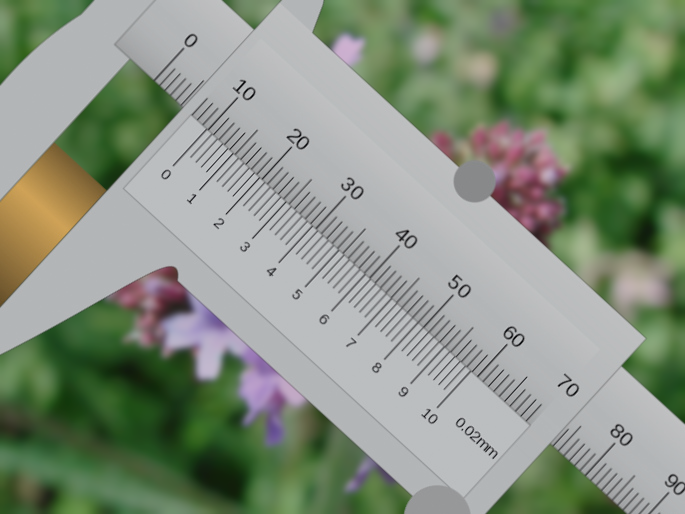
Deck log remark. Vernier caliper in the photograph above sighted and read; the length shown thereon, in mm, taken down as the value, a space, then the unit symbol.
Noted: 9.8 mm
